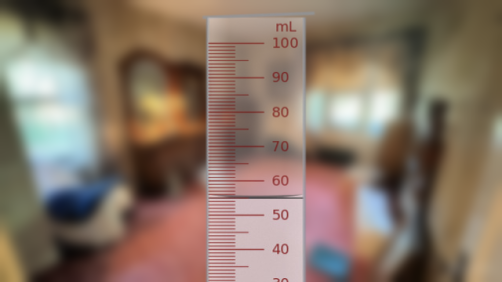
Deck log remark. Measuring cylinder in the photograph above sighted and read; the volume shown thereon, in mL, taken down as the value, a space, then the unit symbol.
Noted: 55 mL
